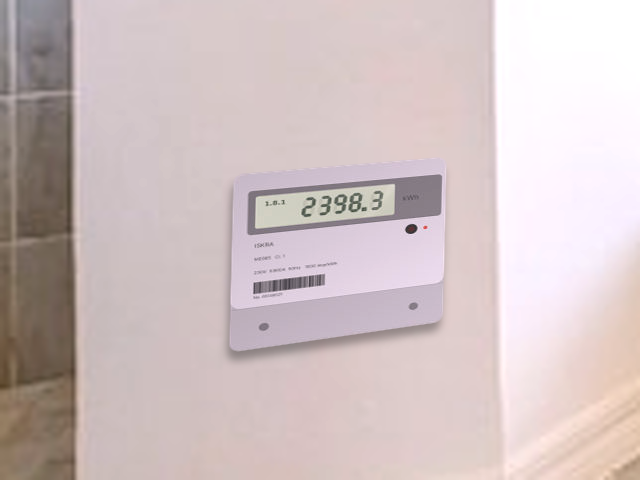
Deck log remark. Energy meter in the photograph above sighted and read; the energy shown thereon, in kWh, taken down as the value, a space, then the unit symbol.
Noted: 2398.3 kWh
